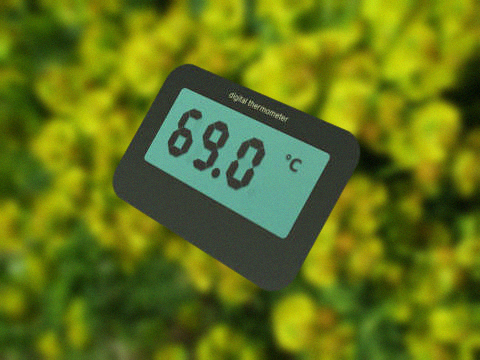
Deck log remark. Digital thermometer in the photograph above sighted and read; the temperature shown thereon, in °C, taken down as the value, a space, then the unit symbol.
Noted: 69.0 °C
